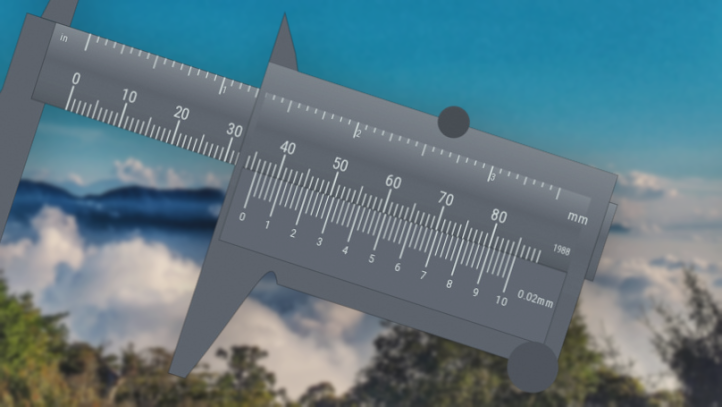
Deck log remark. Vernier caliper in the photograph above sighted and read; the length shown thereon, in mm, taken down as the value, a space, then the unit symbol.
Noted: 36.0 mm
